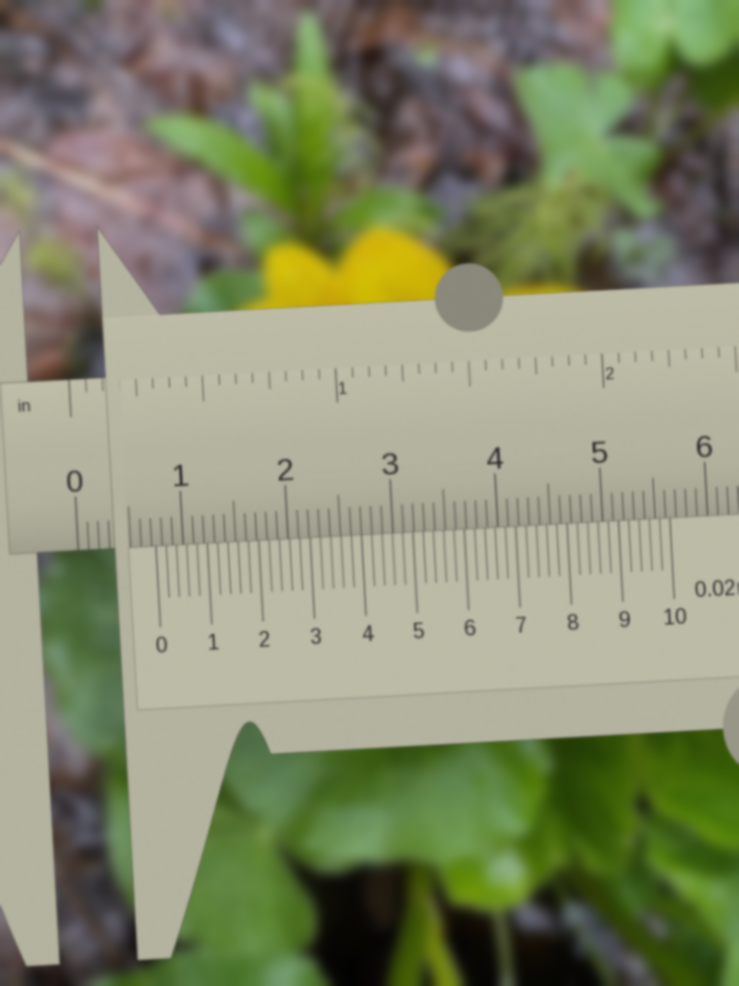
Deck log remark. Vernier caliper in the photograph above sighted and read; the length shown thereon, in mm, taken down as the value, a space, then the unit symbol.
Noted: 7.4 mm
